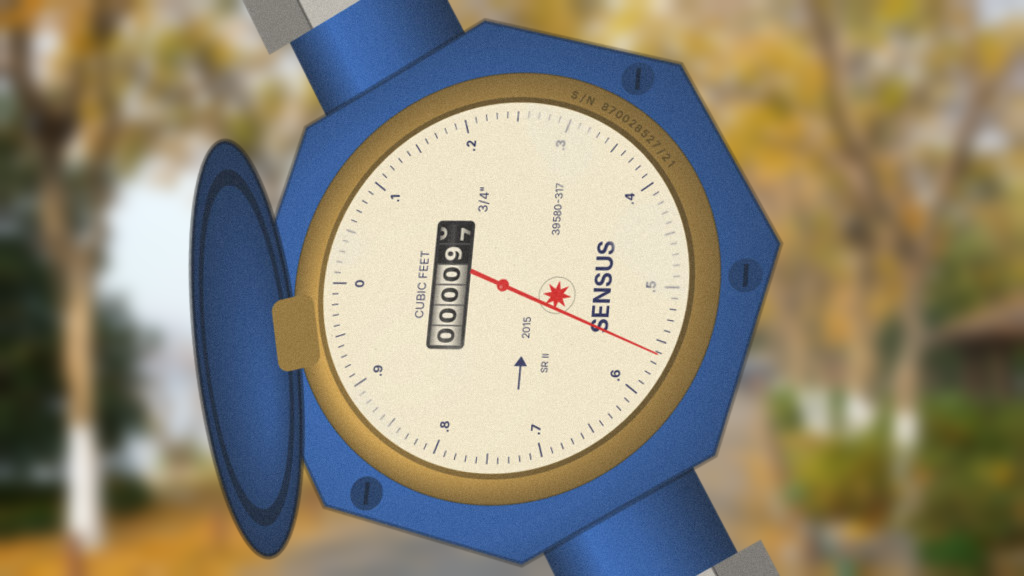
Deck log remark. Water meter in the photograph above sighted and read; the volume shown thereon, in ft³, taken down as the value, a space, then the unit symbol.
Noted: 96.56 ft³
